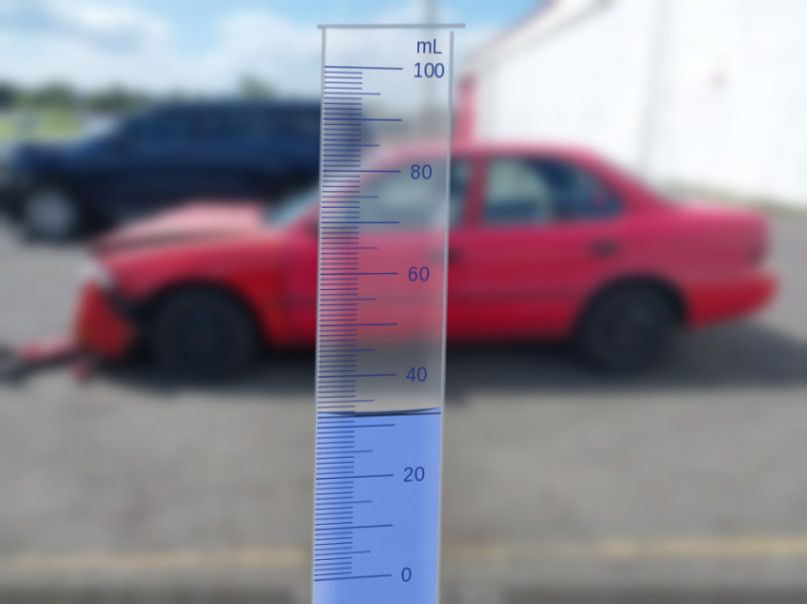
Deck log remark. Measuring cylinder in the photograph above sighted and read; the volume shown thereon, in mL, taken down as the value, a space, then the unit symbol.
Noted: 32 mL
